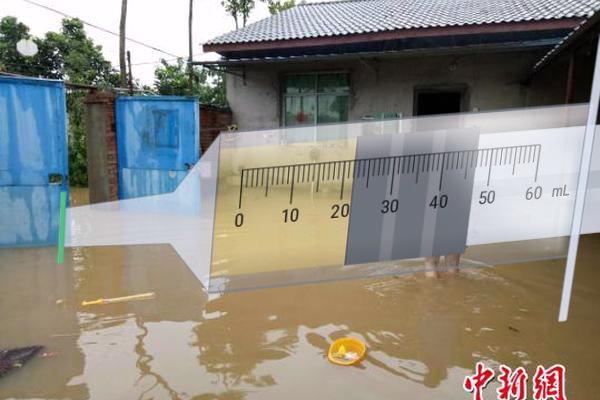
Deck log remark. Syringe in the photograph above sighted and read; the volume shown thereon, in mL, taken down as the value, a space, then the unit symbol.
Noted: 22 mL
